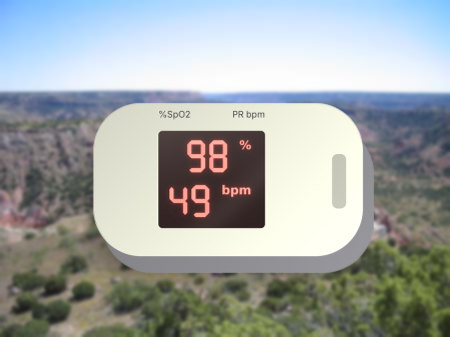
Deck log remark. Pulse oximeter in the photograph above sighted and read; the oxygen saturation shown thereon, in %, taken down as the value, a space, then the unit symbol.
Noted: 98 %
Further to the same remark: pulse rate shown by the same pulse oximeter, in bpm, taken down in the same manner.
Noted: 49 bpm
